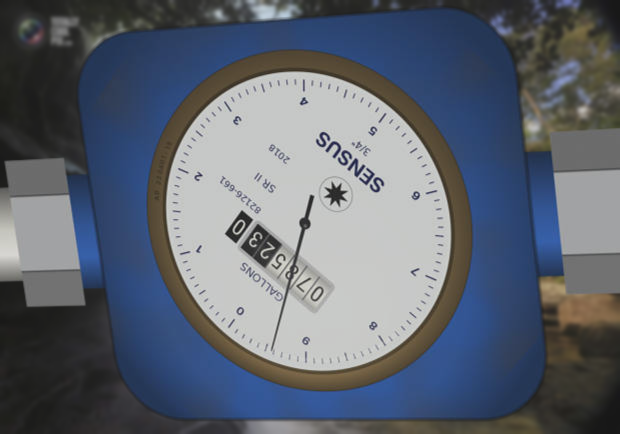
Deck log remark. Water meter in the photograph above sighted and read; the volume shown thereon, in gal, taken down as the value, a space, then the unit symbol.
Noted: 785229.4 gal
